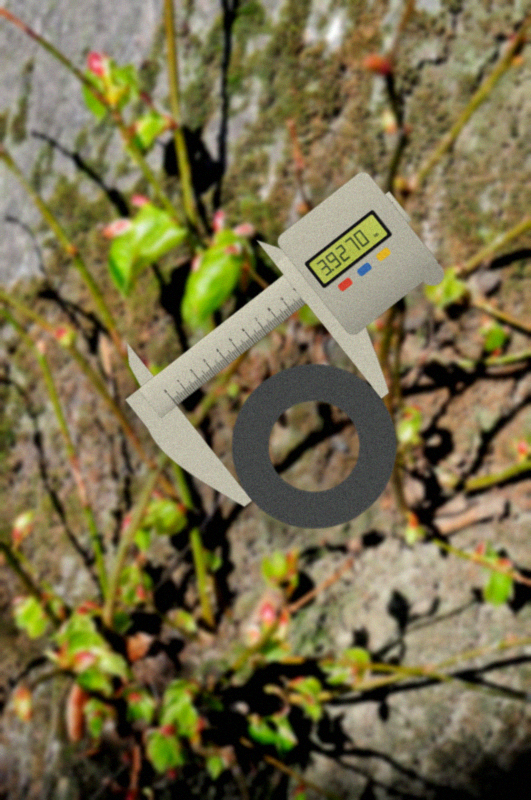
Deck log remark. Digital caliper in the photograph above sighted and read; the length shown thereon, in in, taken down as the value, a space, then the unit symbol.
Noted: 3.9270 in
